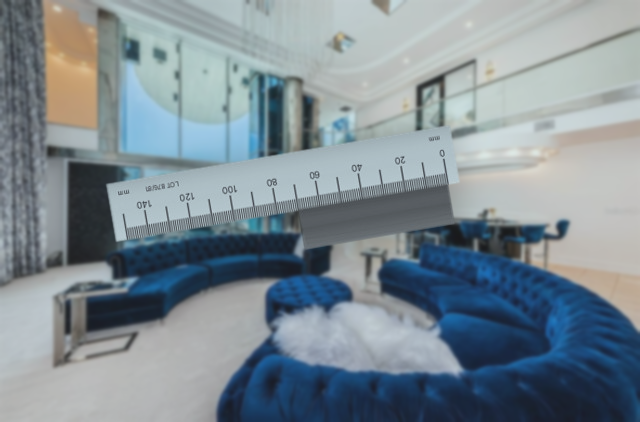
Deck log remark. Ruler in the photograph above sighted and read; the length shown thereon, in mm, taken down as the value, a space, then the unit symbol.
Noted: 70 mm
